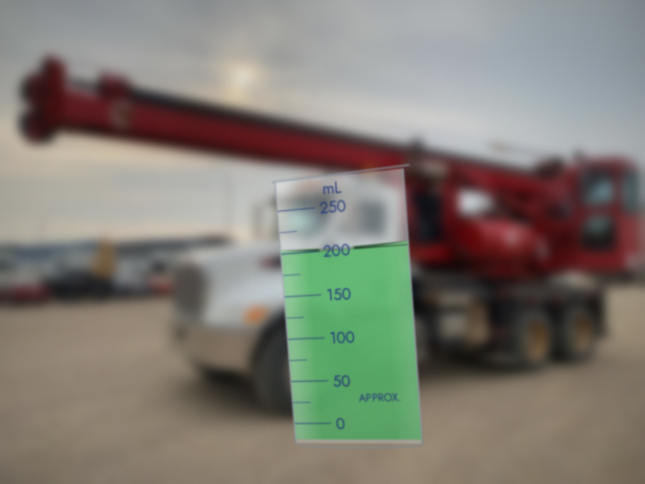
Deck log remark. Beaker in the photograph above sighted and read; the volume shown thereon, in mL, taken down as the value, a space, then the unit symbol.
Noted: 200 mL
